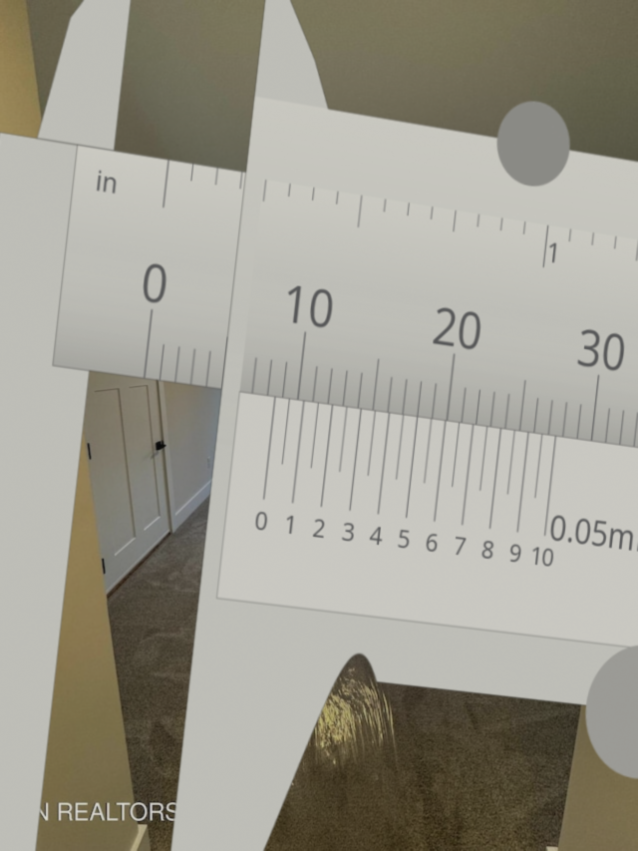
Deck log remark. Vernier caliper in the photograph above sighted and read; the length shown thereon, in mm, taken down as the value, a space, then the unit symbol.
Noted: 8.5 mm
